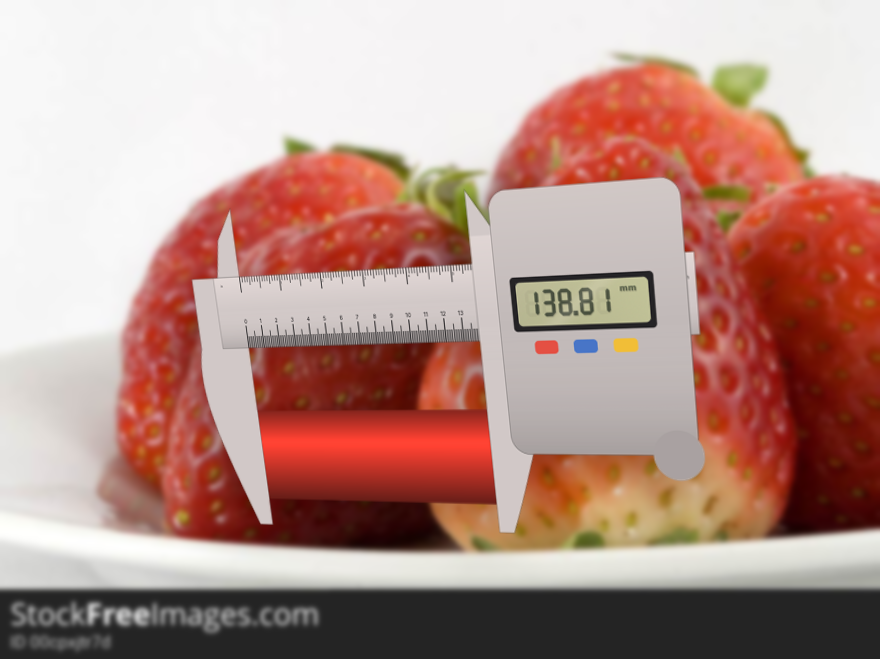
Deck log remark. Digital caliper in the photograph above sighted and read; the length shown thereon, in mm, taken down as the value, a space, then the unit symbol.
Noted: 138.81 mm
